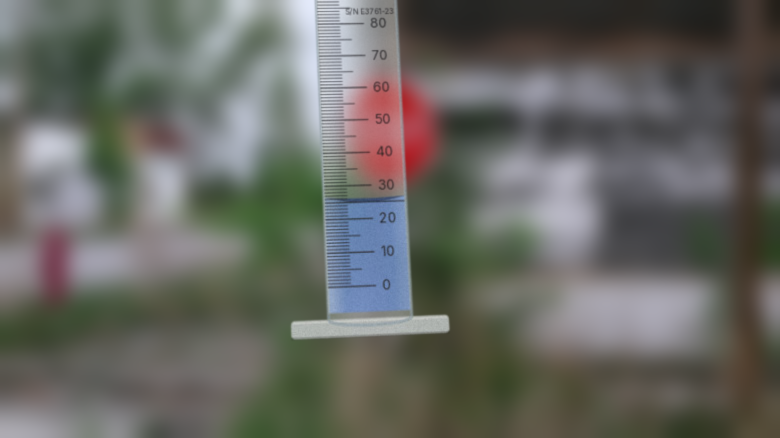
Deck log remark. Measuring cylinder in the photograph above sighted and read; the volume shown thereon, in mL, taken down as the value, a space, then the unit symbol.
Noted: 25 mL
